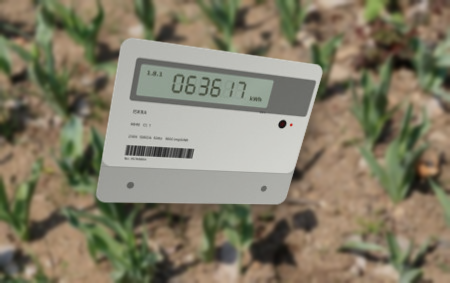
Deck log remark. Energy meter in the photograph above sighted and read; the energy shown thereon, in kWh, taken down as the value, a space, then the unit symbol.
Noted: 63617 kWh
